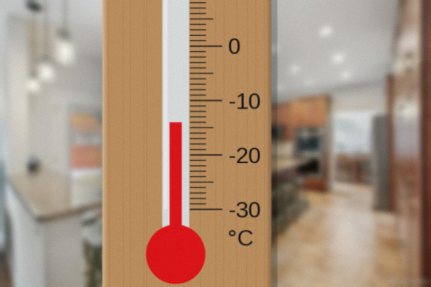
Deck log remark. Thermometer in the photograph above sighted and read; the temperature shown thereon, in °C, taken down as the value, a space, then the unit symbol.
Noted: -14 °C
